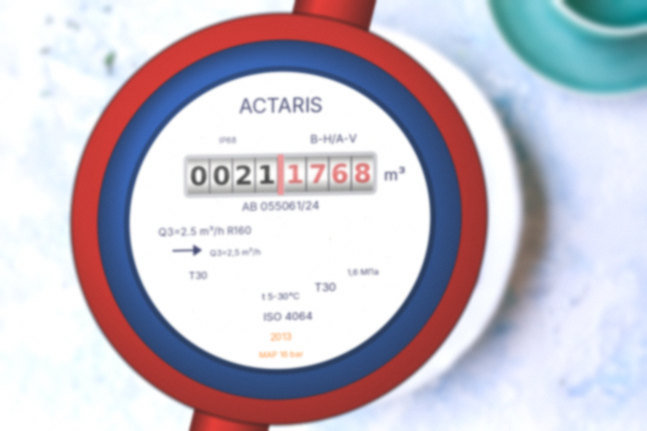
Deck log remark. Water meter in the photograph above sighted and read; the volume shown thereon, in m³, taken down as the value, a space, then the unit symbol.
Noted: 21.1768 m³
